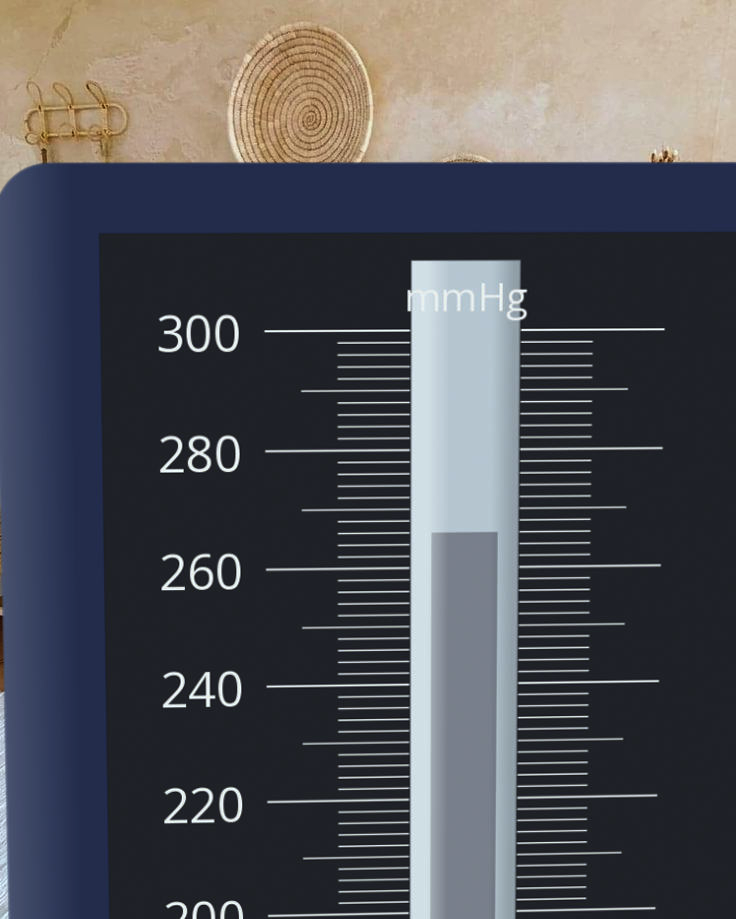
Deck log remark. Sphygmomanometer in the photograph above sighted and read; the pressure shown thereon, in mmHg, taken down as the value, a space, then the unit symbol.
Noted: 266 mmHg
